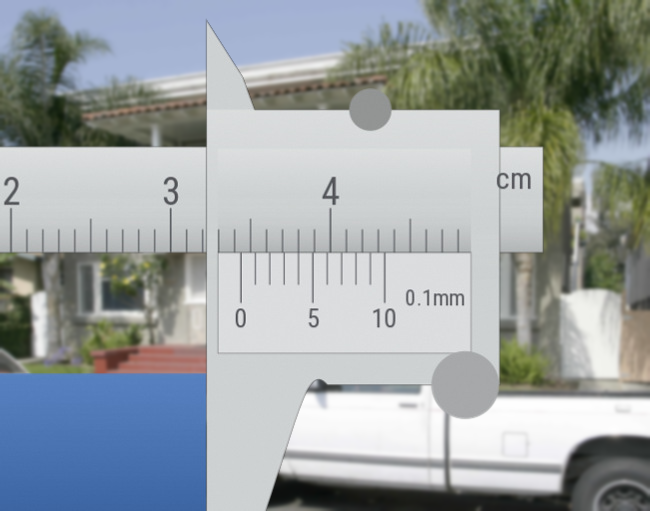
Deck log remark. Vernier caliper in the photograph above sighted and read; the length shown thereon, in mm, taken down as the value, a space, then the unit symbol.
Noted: 34.4 mm
